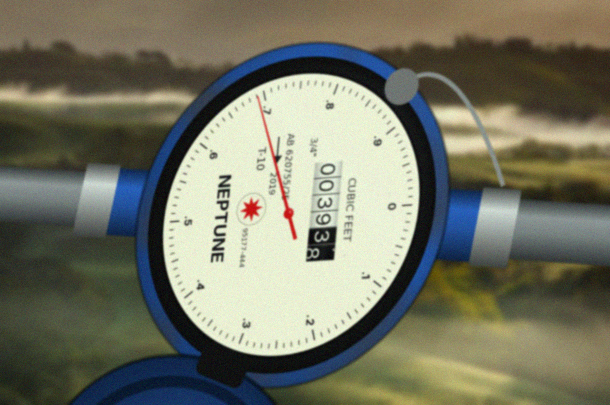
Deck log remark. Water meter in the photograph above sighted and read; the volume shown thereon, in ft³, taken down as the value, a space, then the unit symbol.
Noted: 3937.69 ft³
